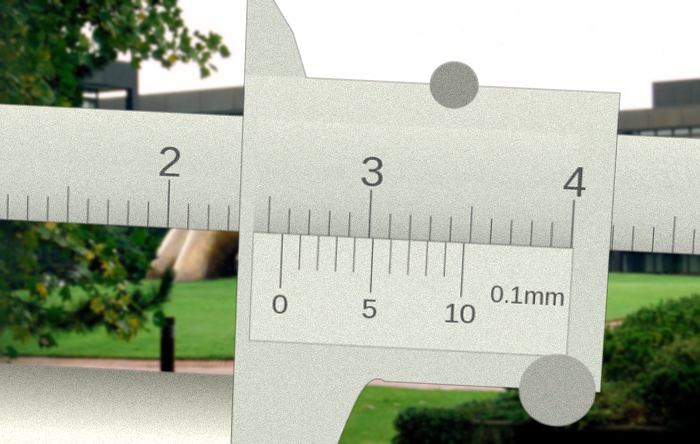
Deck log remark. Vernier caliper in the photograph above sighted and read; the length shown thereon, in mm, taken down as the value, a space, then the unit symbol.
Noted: 25.7 mm
